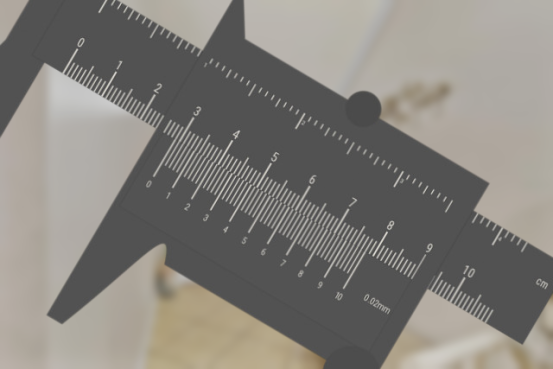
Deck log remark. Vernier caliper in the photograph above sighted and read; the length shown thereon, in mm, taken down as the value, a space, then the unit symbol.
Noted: 29.0 mm
